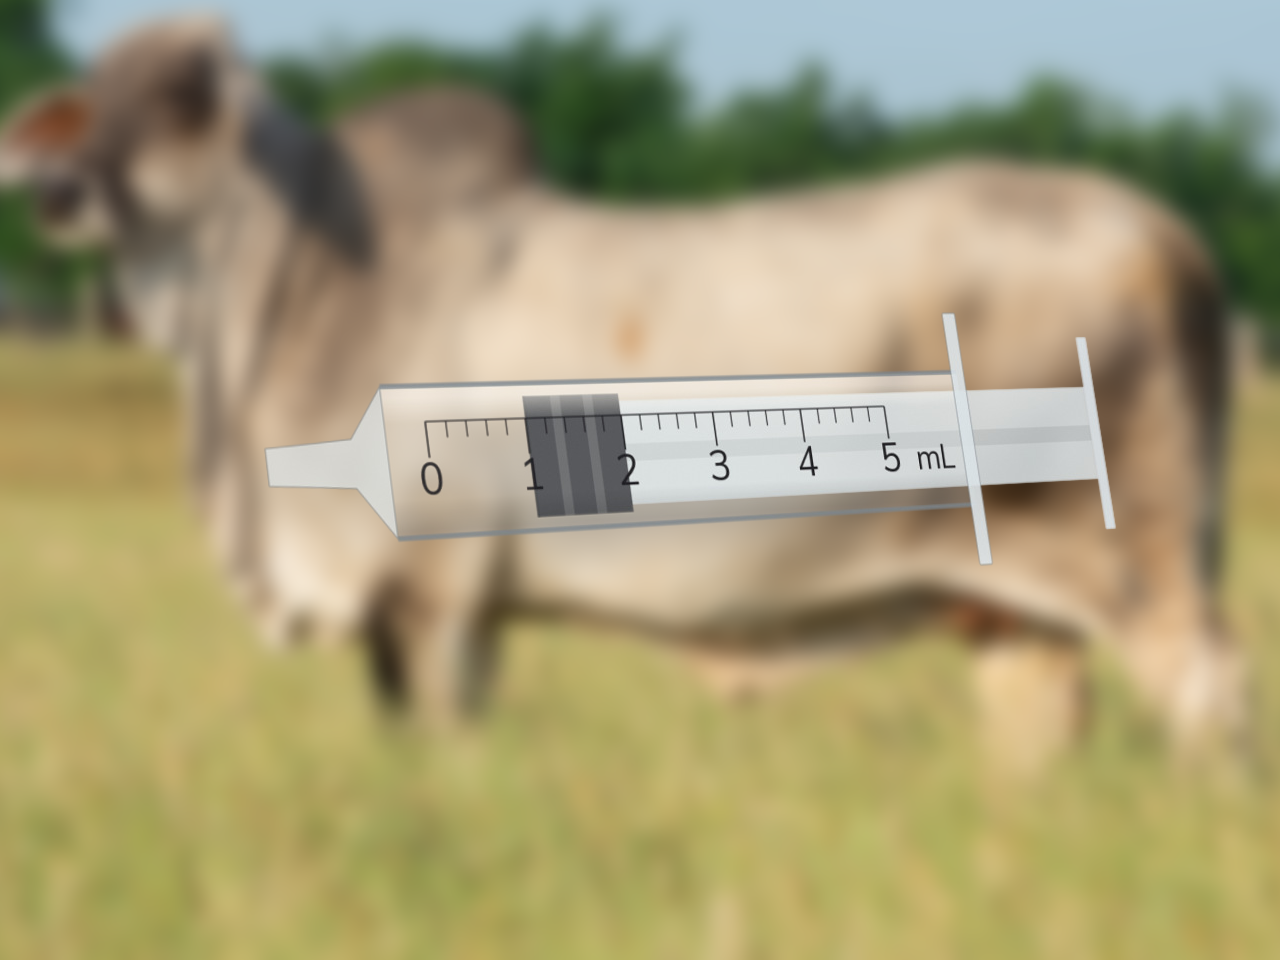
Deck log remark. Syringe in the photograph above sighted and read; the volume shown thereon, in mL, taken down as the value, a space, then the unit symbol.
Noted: 1 mL
